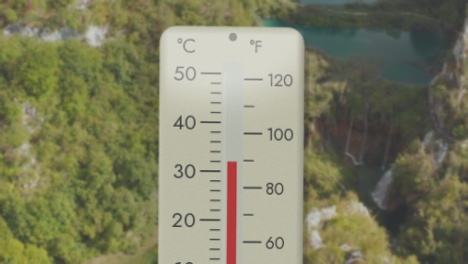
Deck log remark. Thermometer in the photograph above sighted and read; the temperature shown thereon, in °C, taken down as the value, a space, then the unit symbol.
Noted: 32 °C
